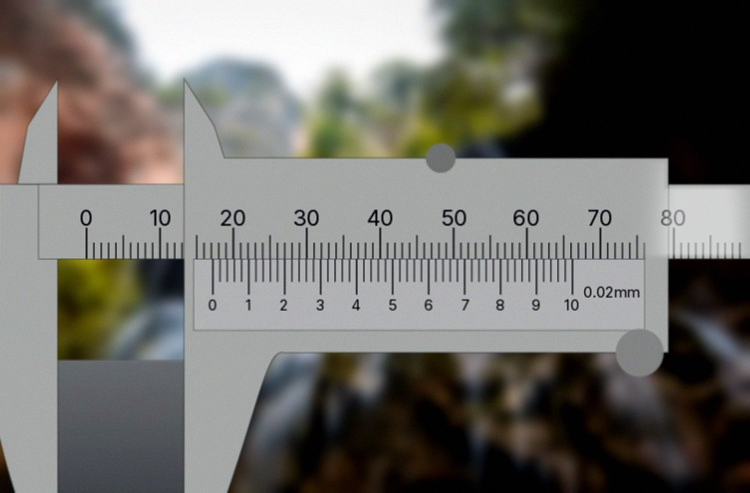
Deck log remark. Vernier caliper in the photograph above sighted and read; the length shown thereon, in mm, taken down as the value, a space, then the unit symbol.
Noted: 17.2 mm
